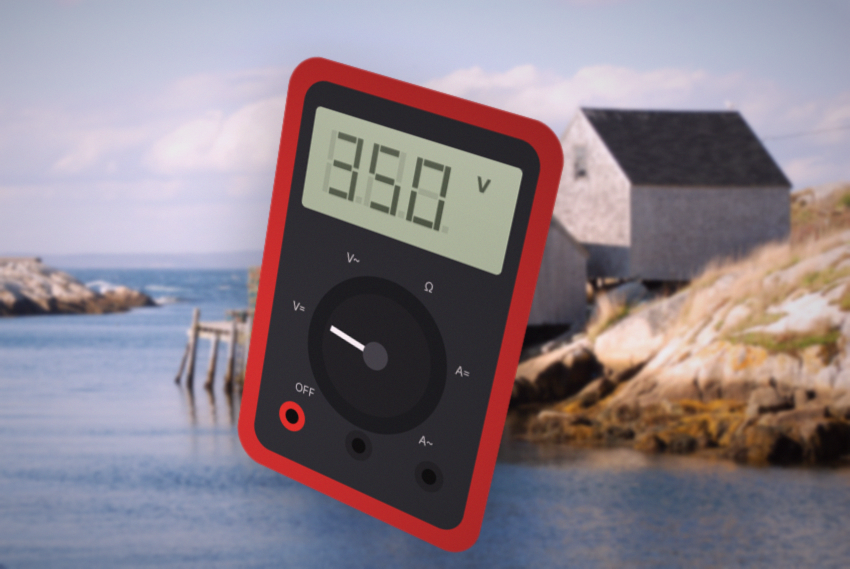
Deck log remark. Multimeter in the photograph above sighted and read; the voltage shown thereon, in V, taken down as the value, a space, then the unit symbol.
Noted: 350 V
